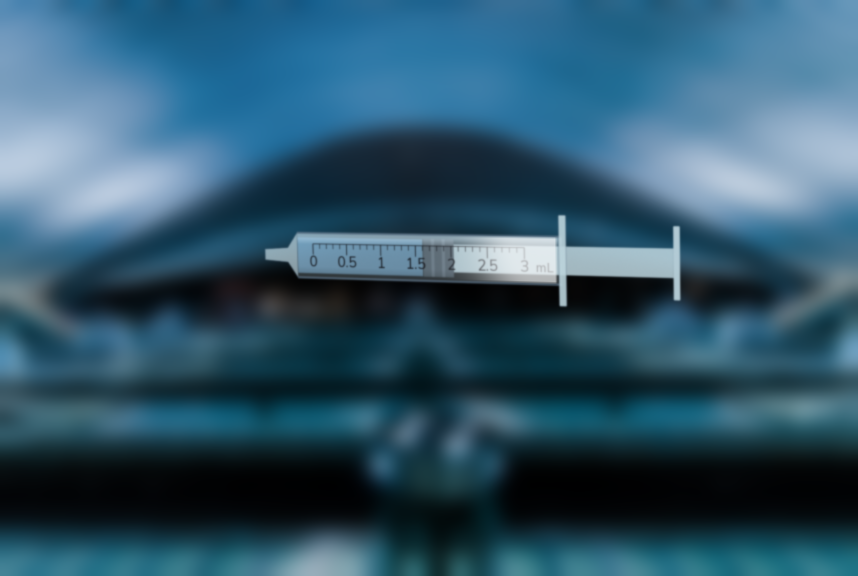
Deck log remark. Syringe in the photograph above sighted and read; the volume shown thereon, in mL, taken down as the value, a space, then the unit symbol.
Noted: 1.6 mL
